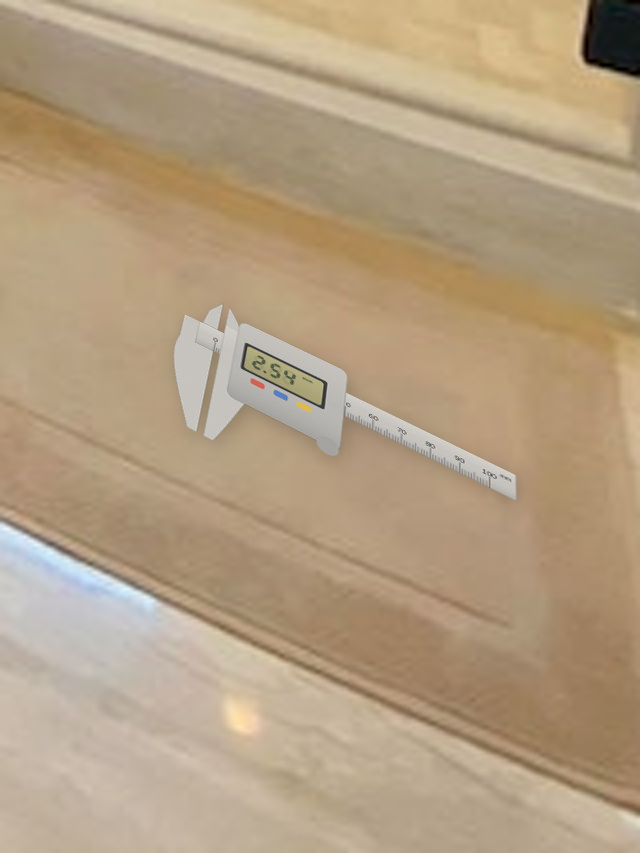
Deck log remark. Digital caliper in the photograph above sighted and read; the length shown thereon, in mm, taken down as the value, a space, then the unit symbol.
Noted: 2.54 mm
